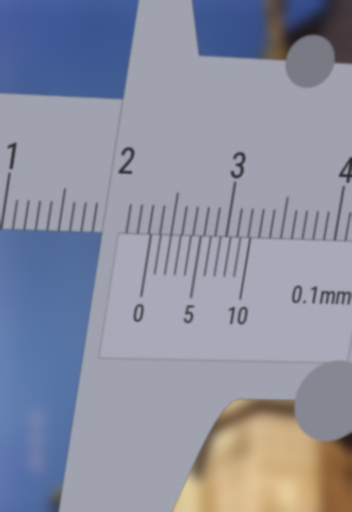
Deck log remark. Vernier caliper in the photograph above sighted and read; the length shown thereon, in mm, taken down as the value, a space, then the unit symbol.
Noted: 23.2 mm
